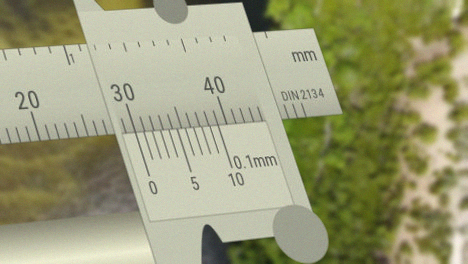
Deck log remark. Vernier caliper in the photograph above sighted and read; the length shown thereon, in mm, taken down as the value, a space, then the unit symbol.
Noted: 30.0 mm
